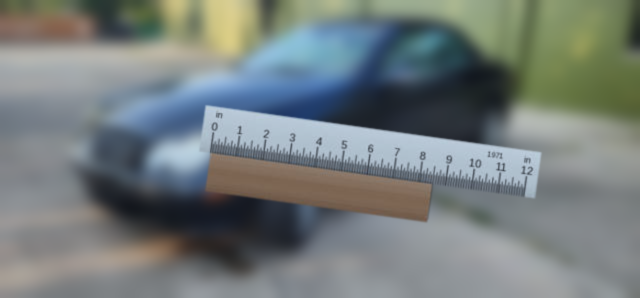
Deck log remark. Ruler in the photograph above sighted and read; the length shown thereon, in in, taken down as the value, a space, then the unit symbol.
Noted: 8.5 in
